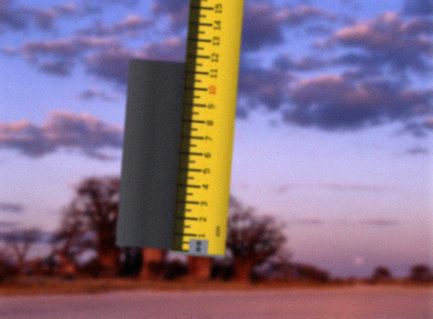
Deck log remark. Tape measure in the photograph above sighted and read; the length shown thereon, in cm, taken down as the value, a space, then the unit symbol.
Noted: 11.5 cm
